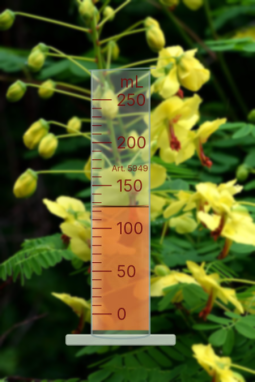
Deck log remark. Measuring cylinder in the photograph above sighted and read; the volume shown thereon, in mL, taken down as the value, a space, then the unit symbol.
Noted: 125 mL
